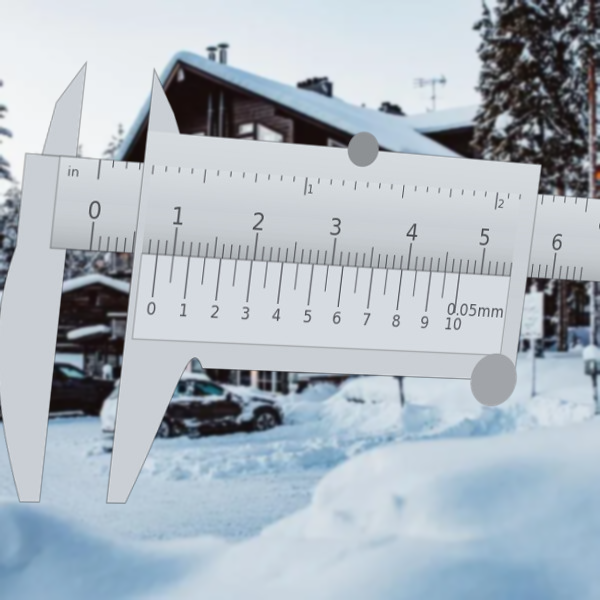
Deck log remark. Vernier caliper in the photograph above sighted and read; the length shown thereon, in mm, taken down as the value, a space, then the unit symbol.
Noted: 8.0 mm
